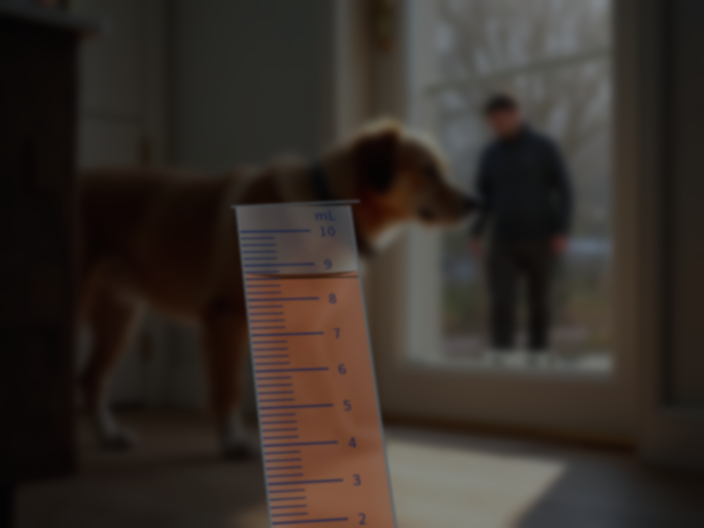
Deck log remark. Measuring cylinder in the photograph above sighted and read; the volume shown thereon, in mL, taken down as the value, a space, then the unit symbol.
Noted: 8.6 mL
